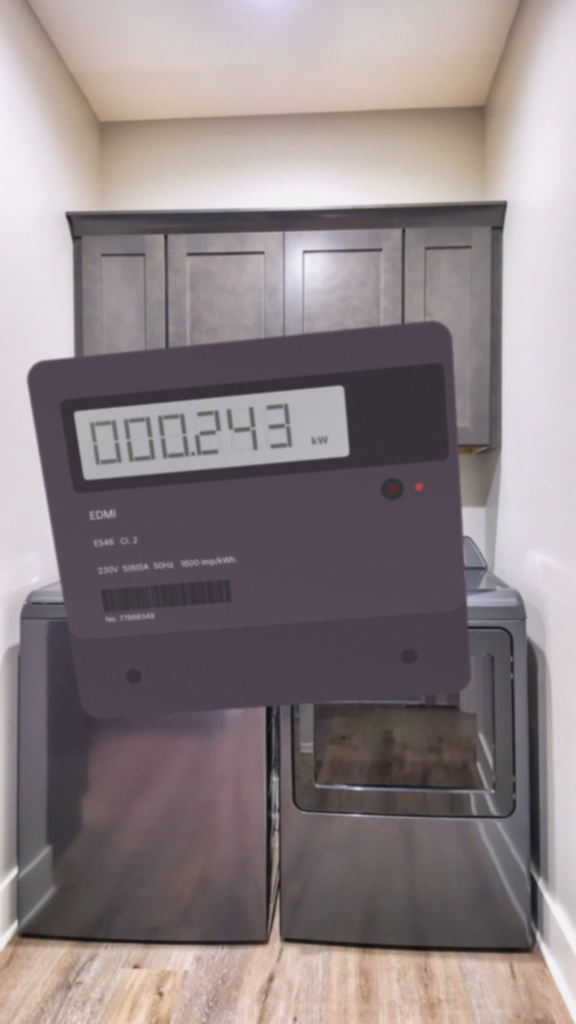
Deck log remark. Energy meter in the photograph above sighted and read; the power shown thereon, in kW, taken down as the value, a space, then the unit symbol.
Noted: 0.243 kW
